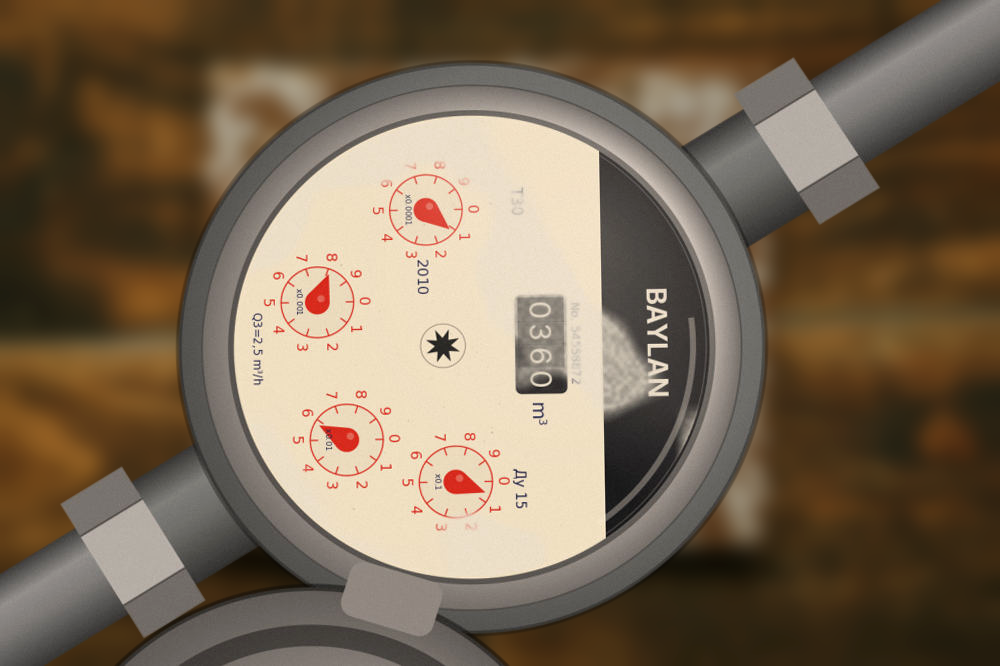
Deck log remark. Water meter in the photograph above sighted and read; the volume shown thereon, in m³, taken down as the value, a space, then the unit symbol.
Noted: 360.0581 m³
